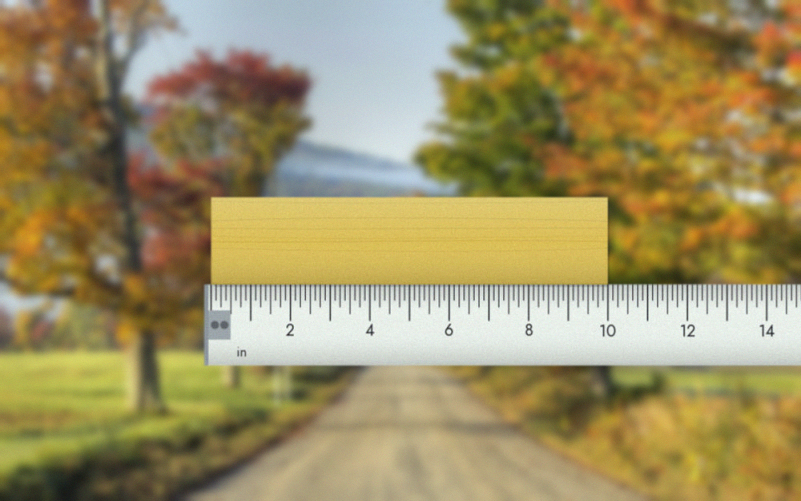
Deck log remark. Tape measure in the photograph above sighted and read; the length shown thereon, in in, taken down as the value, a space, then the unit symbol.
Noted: 10 in
